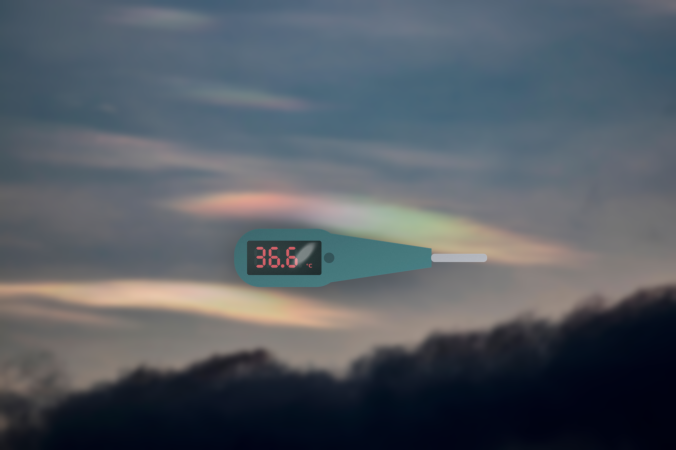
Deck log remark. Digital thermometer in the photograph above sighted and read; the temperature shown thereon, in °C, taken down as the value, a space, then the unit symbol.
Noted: 36.6 °C
